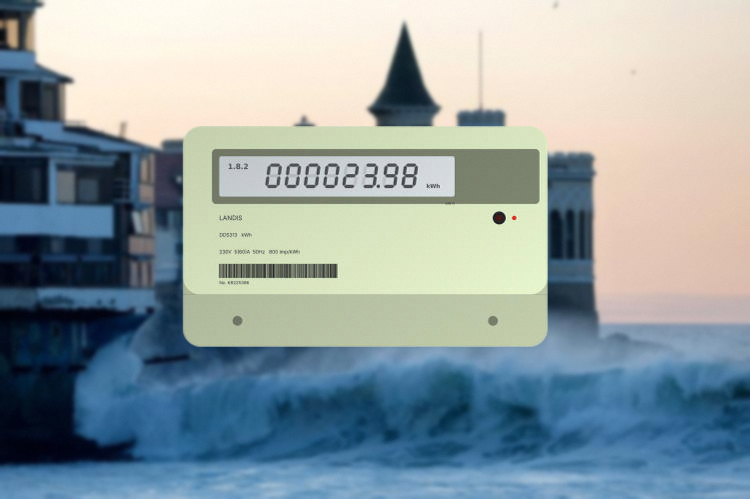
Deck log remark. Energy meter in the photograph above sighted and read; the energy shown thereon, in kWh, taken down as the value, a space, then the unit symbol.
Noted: 23.98 kWh
